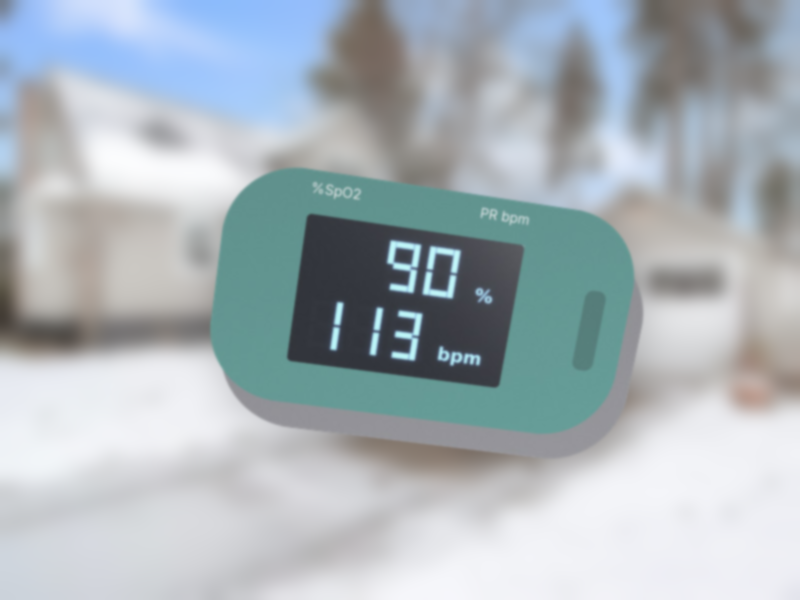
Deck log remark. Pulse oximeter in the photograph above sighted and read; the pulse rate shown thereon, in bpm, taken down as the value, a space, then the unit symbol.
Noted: 113 bpm
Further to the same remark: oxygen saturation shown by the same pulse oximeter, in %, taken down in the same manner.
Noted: 90 %
